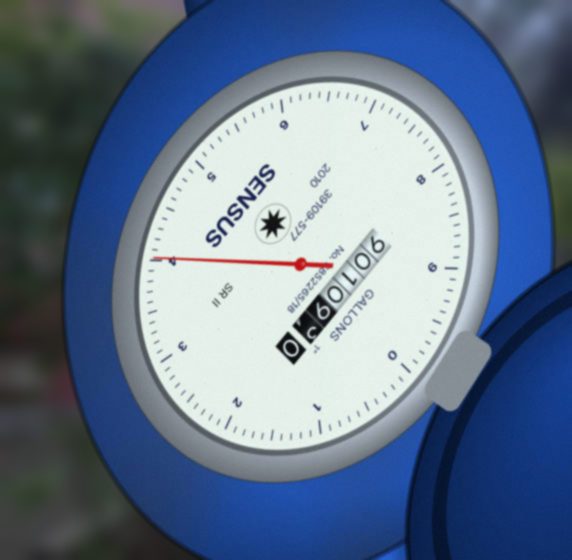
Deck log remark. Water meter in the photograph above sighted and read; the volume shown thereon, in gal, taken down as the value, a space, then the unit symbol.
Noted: 9010934.0 gal
